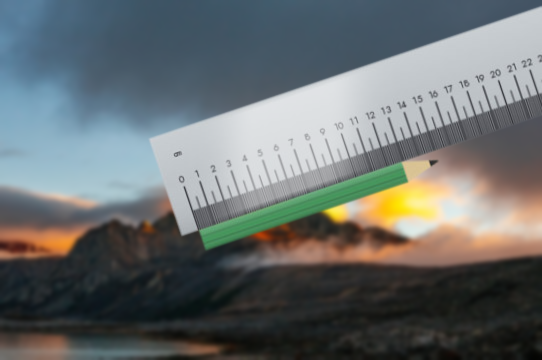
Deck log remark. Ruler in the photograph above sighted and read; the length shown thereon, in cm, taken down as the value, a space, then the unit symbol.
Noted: 15 cm
